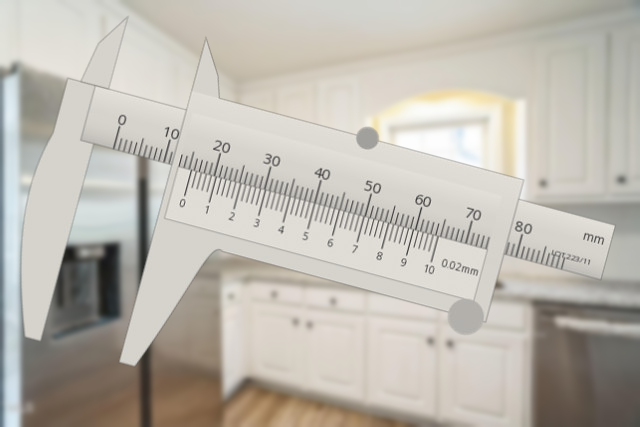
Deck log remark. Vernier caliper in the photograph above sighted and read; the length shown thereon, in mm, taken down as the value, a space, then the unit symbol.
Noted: 15.5 mm
